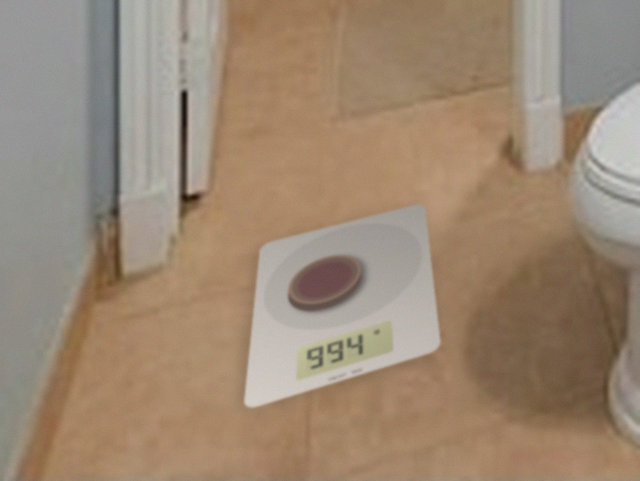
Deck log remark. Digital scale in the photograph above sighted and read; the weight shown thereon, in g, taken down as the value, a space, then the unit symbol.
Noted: 994 g
